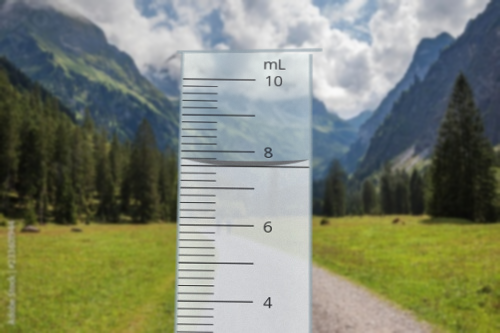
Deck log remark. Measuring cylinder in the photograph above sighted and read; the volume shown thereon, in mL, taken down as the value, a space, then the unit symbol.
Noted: 7.6 mL
